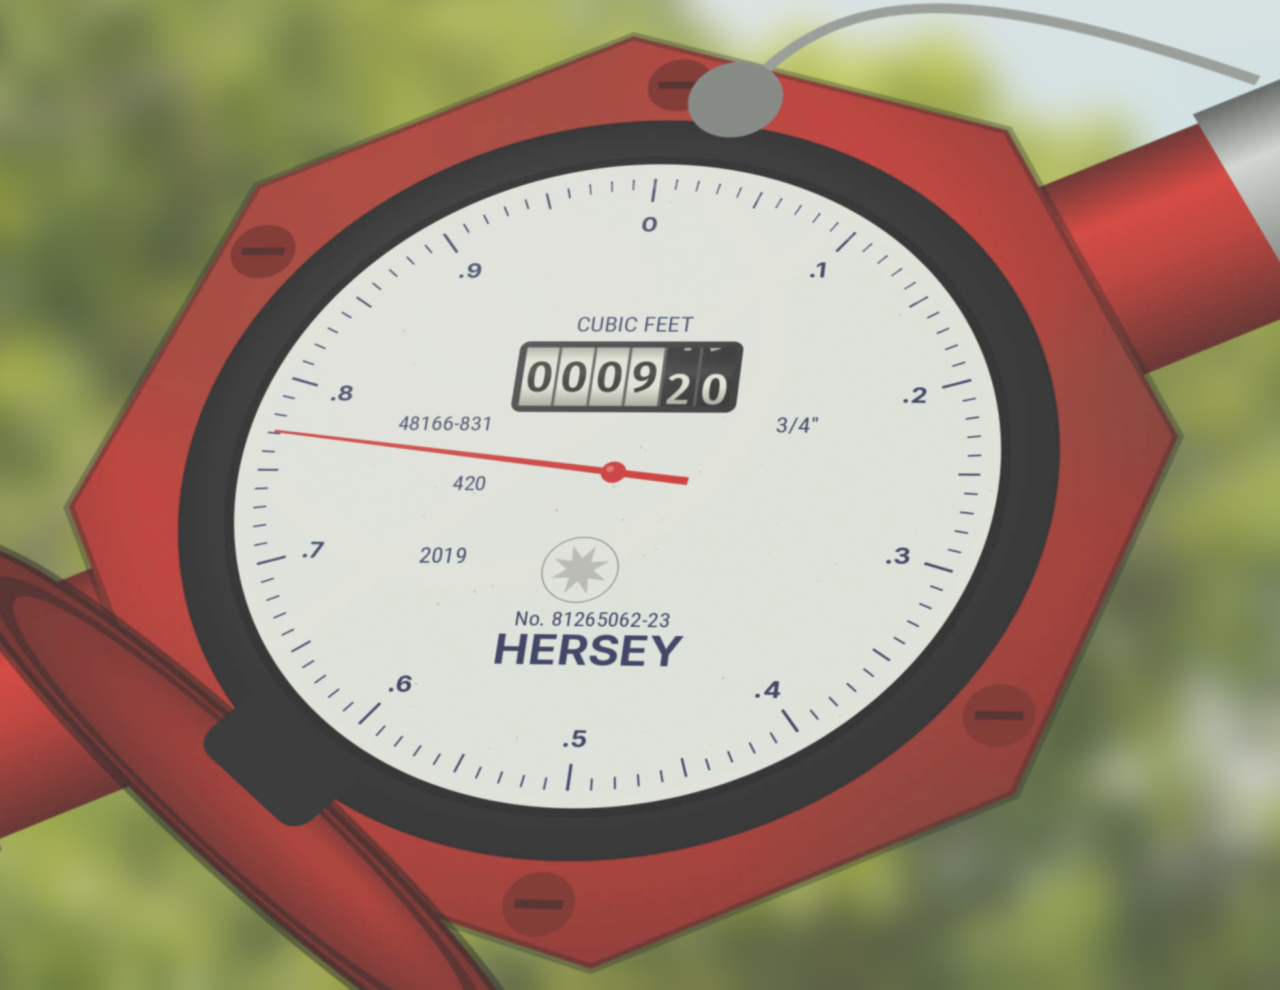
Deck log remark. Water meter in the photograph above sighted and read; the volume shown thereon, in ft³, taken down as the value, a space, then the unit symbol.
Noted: 919.77 ft³
